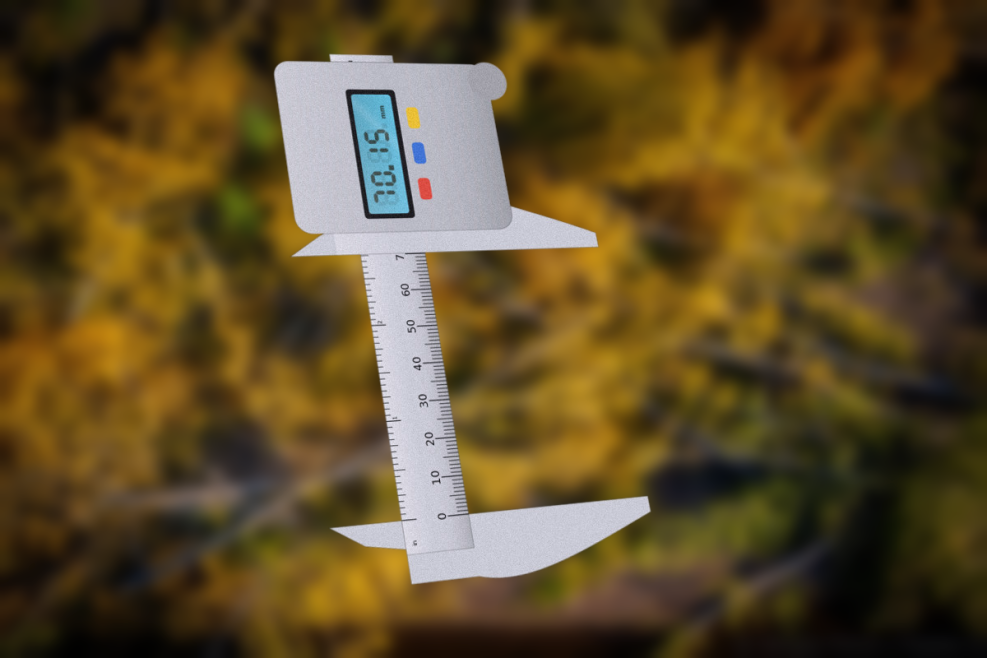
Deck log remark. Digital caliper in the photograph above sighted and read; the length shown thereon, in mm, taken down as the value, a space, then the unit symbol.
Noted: 70.15 mm
